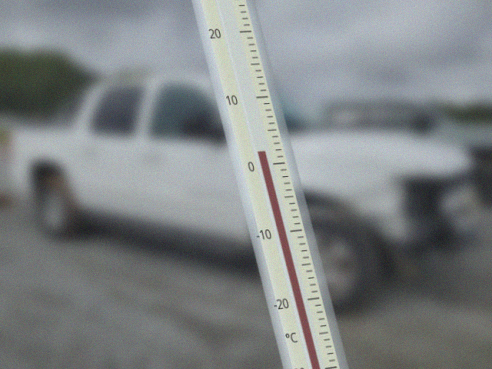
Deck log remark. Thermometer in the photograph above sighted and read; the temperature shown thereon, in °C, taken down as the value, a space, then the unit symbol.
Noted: 2 °C
